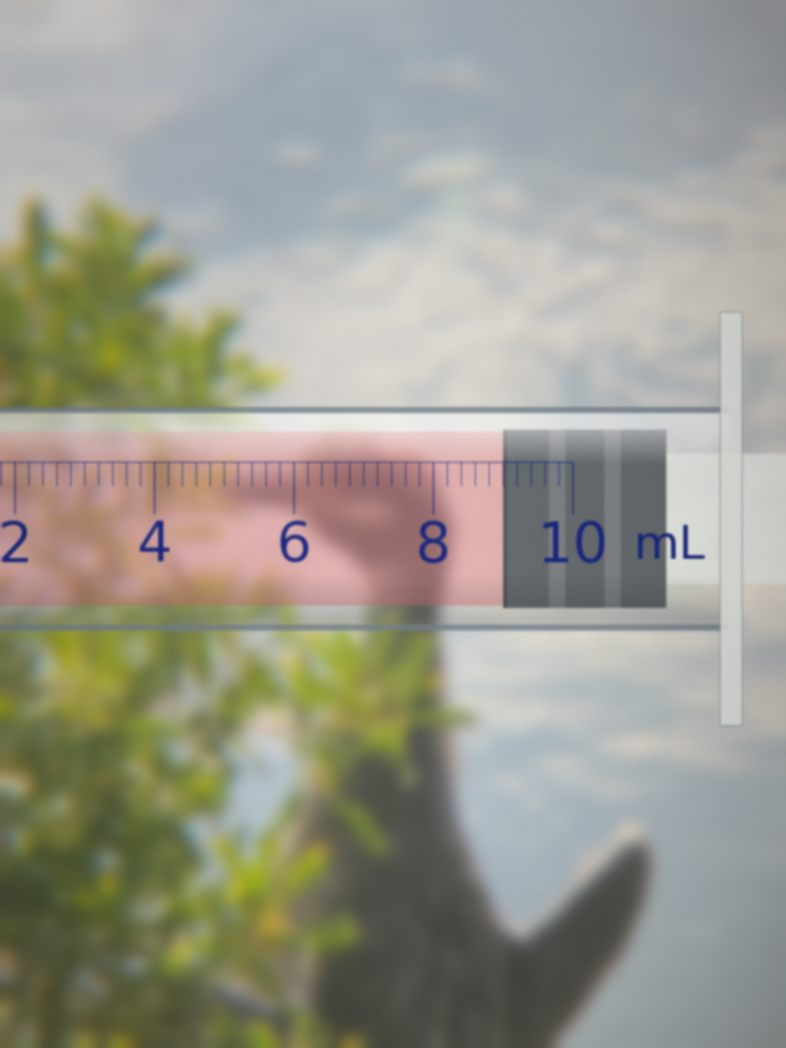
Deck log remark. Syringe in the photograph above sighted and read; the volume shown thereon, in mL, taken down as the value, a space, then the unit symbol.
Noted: 9 mL
